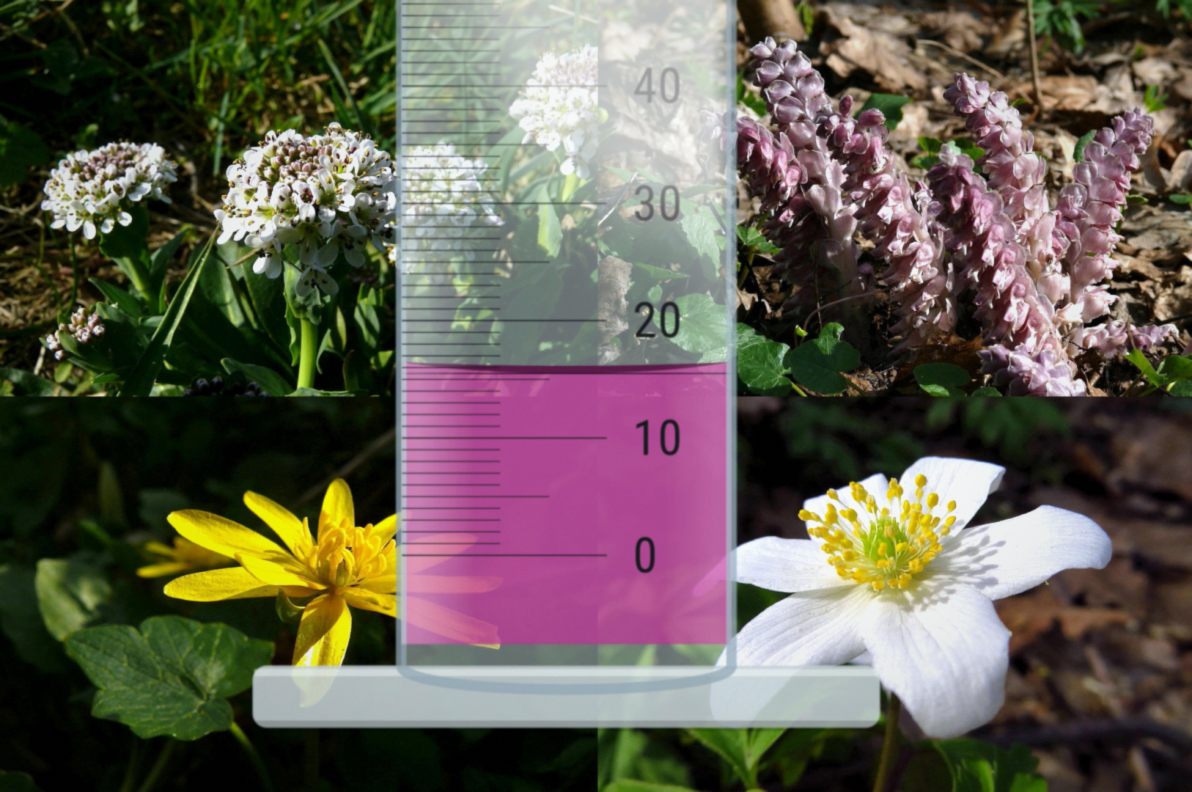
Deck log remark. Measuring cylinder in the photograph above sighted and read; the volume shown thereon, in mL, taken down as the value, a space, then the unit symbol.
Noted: 15.5 mL
